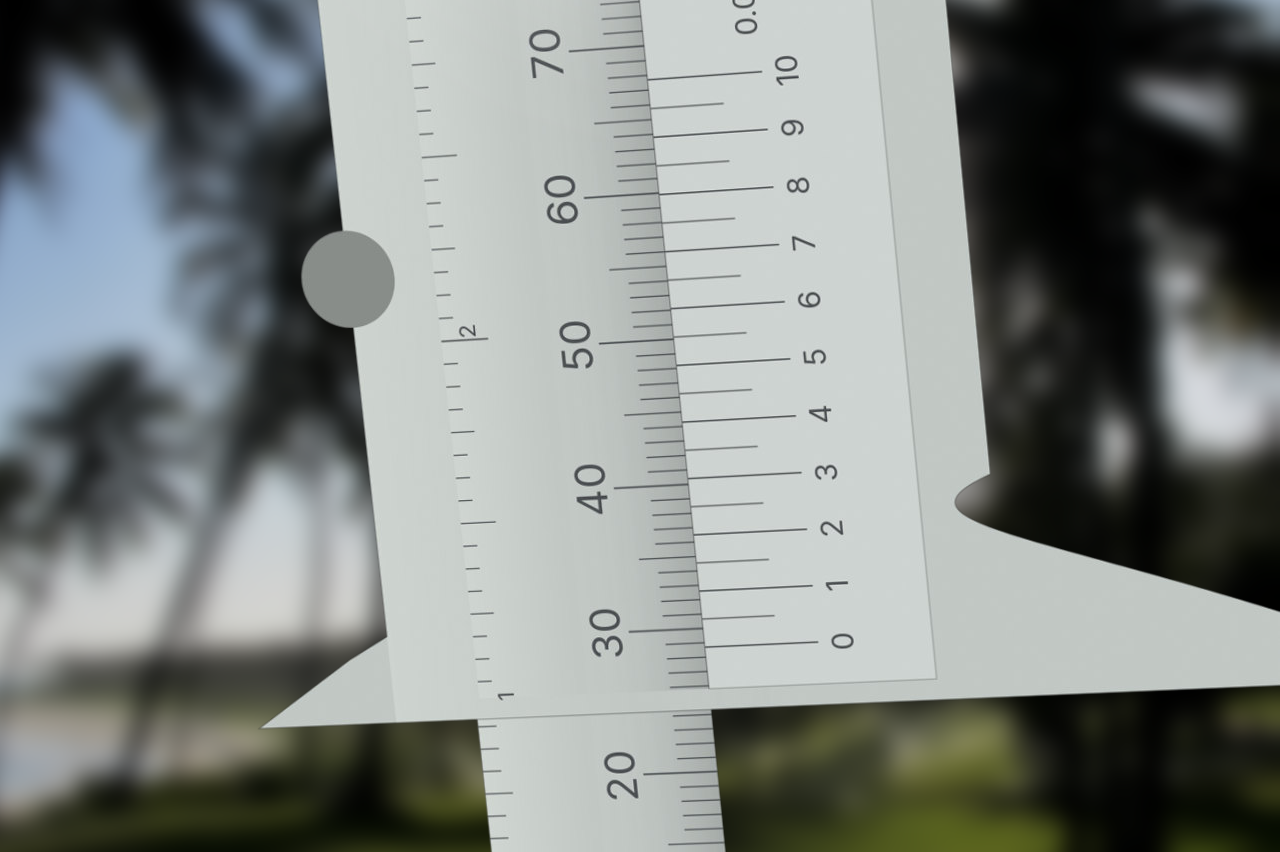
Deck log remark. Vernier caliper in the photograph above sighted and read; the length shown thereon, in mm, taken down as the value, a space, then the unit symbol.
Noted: 28.7 mm
